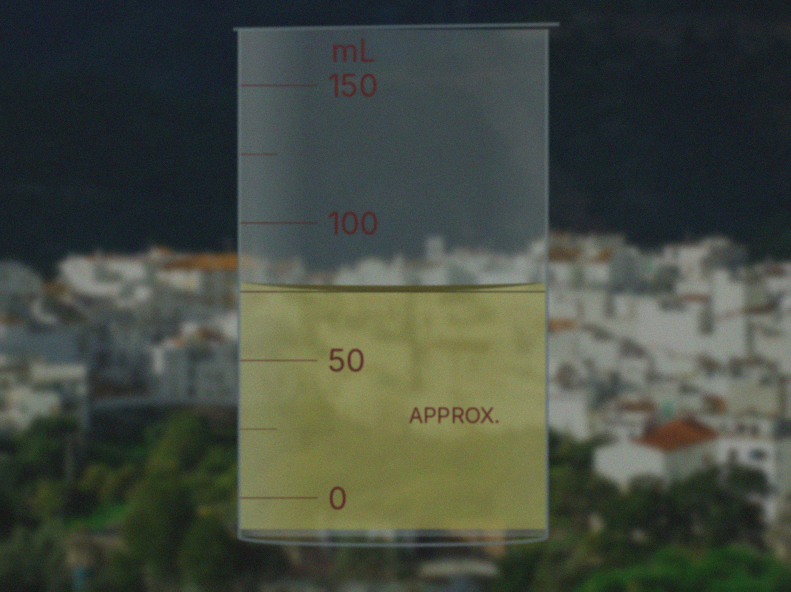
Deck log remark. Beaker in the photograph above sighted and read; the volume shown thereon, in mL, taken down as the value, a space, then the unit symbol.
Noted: 75 mL
